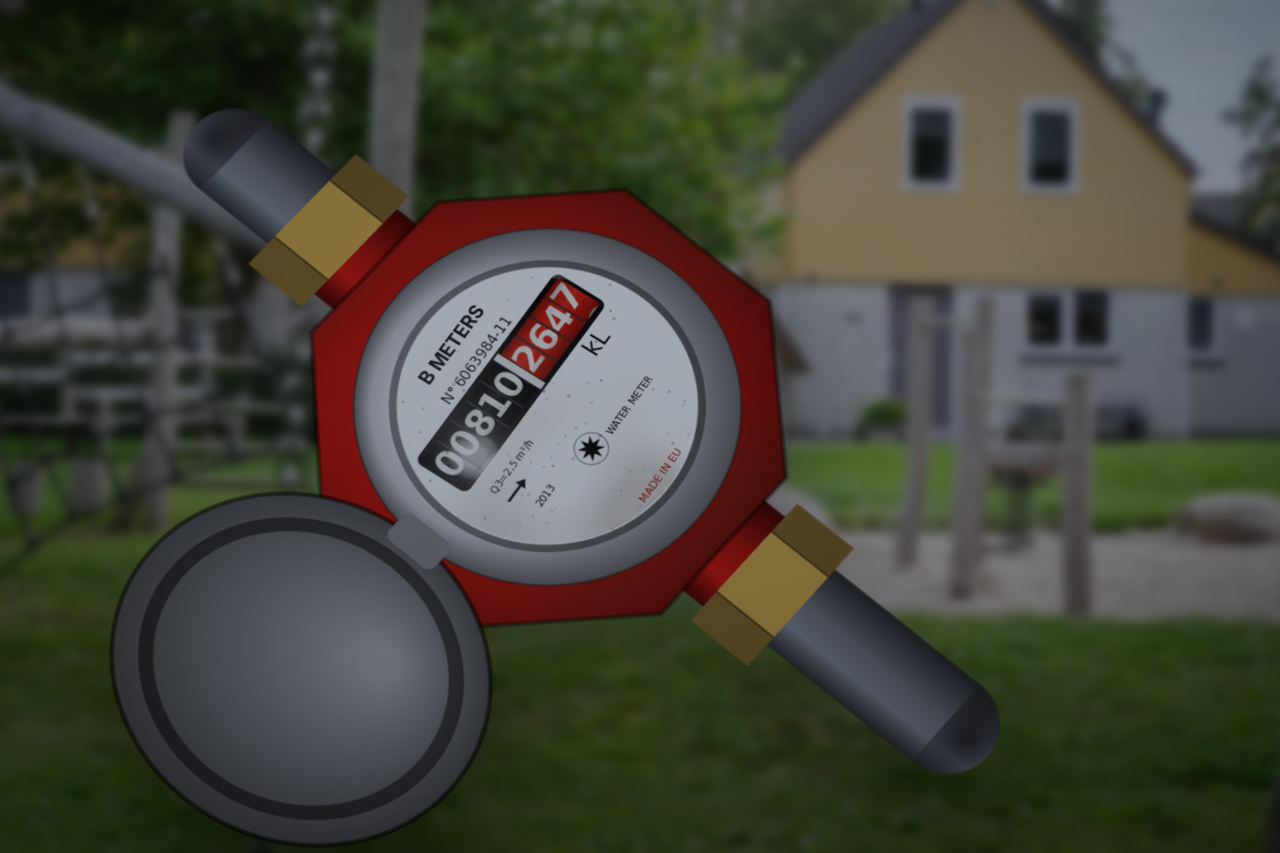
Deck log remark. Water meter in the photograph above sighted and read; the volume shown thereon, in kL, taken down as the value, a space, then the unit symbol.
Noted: 810.2647 kL
